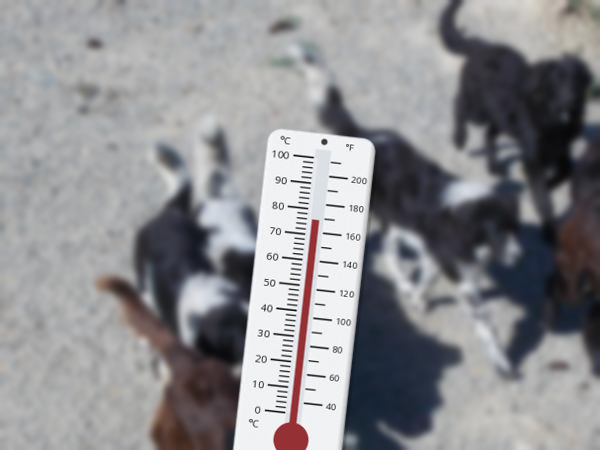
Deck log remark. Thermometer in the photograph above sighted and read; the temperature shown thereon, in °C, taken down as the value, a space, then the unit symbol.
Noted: 76 °C
